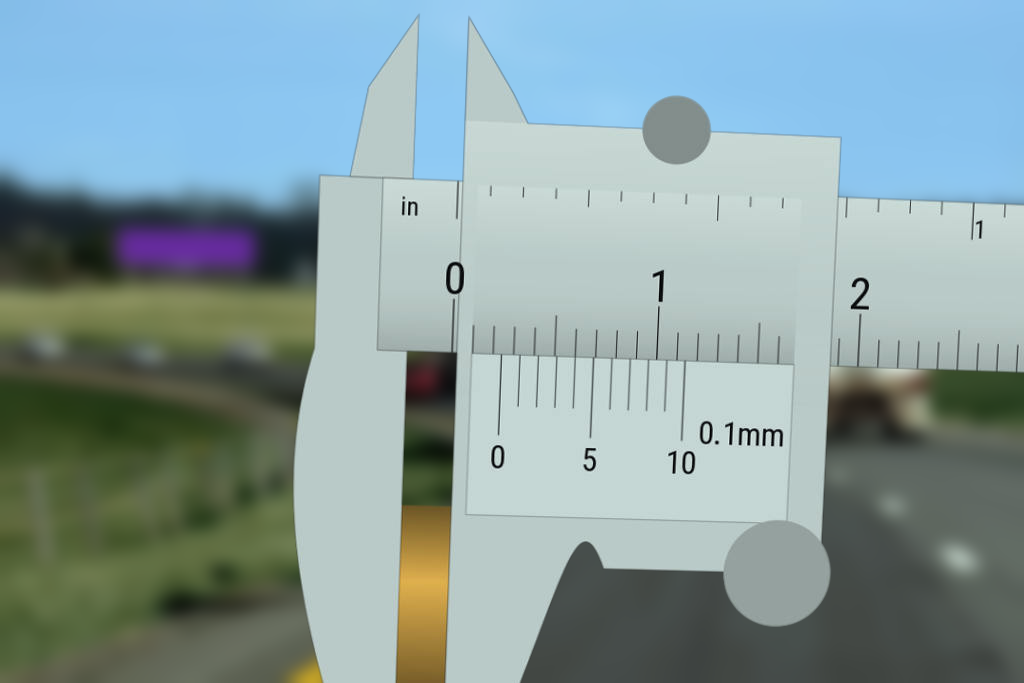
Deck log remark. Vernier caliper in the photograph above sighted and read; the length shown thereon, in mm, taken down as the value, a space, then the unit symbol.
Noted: 2.4 mm
